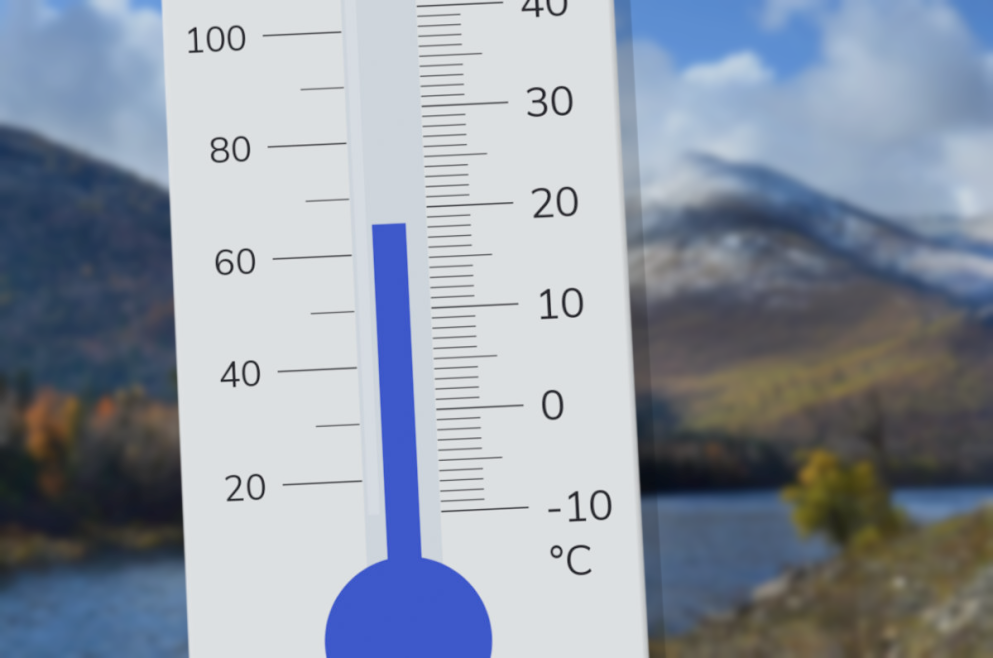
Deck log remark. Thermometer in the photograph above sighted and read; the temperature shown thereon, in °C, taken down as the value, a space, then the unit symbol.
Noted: 18.5 °C
